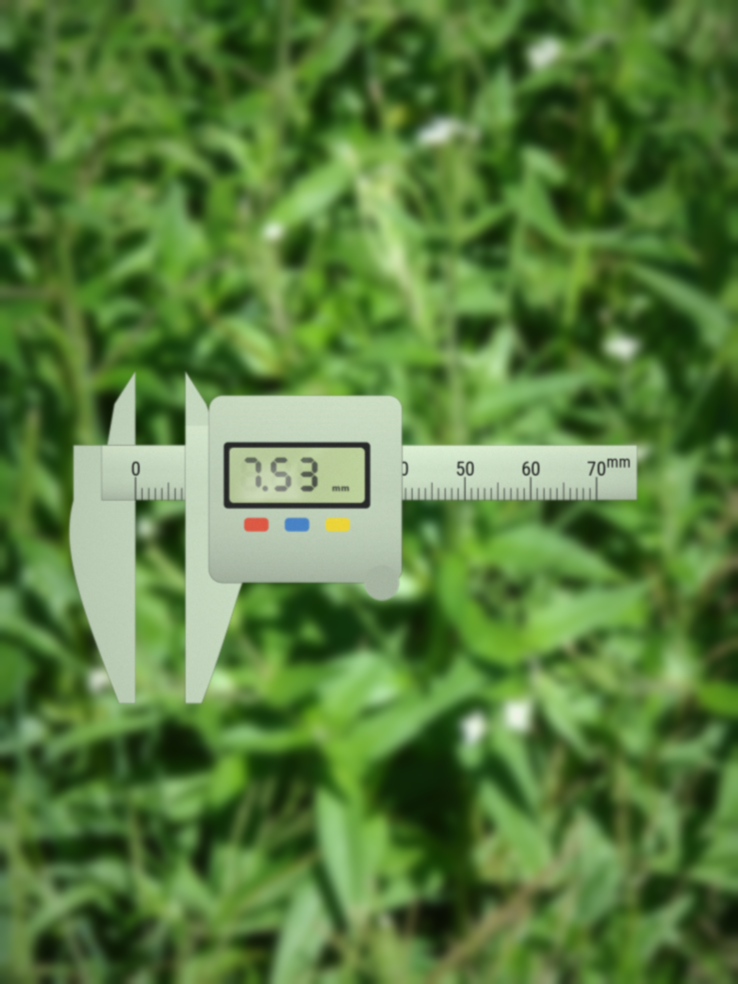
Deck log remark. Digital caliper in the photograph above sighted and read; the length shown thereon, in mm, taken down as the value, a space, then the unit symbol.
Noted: 7.53 mm
